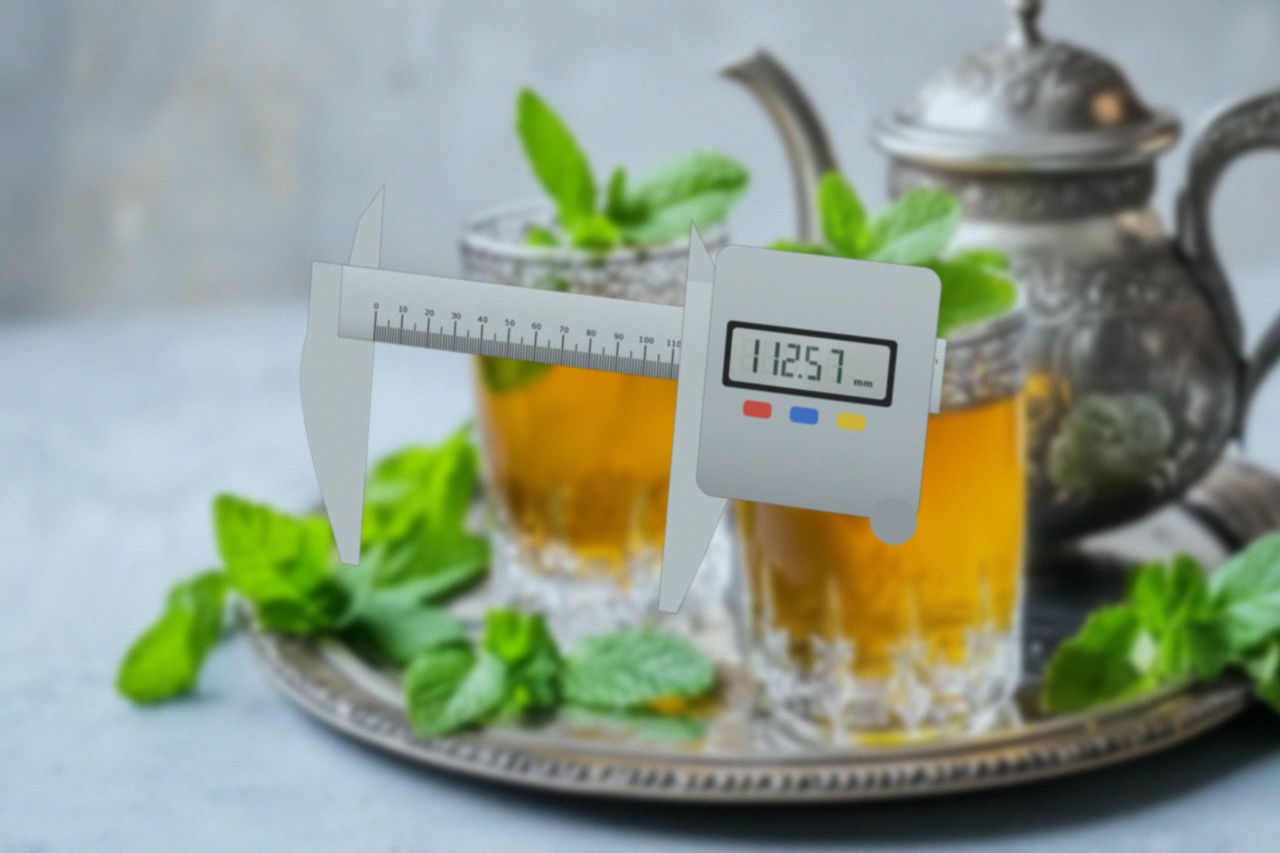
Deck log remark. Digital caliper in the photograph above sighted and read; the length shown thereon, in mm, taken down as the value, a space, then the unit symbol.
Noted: 112.57 mm
